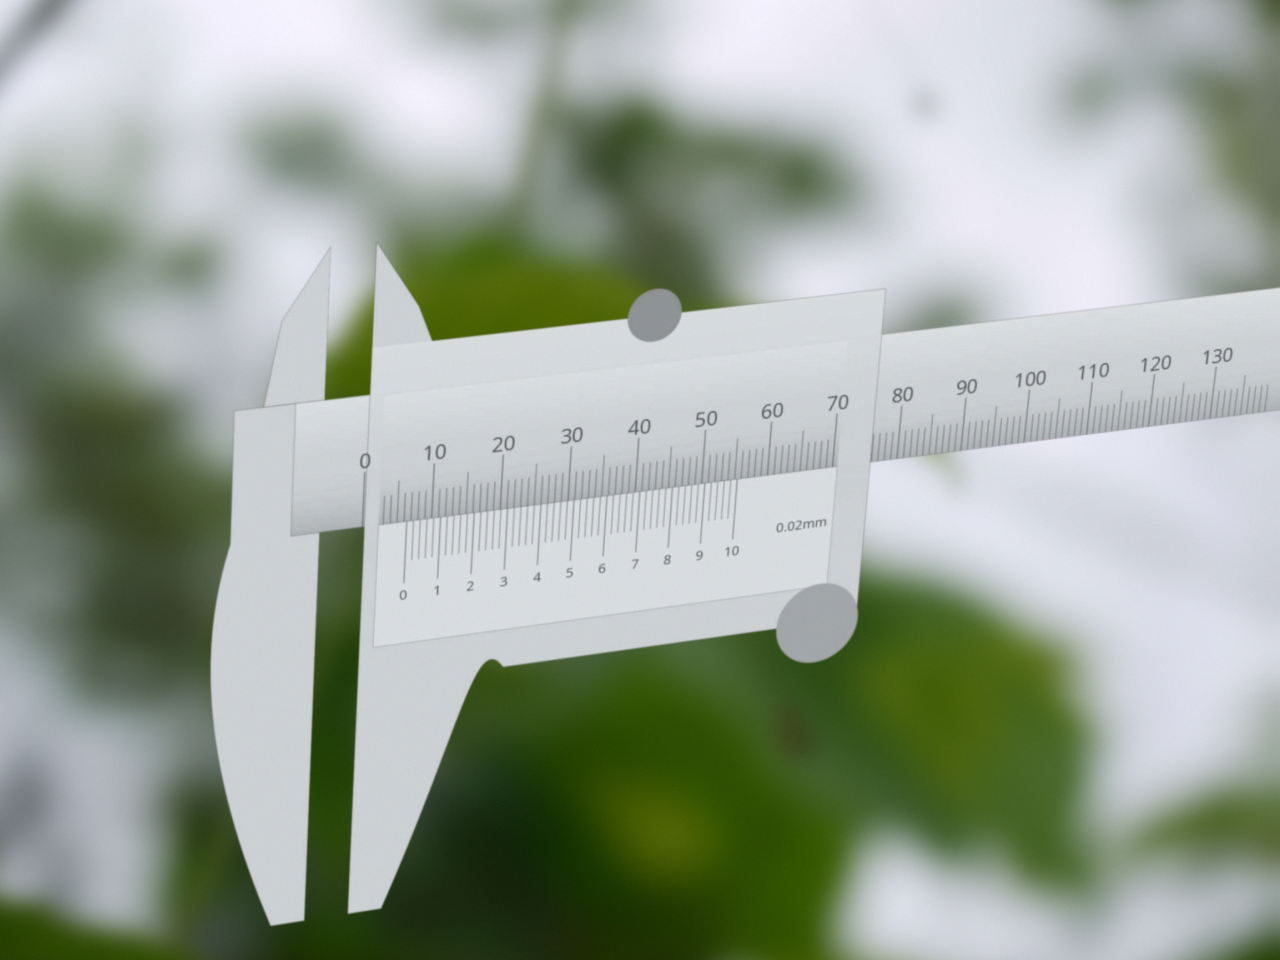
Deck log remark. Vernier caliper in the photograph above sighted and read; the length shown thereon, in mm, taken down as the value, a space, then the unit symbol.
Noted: 6.4 mm
